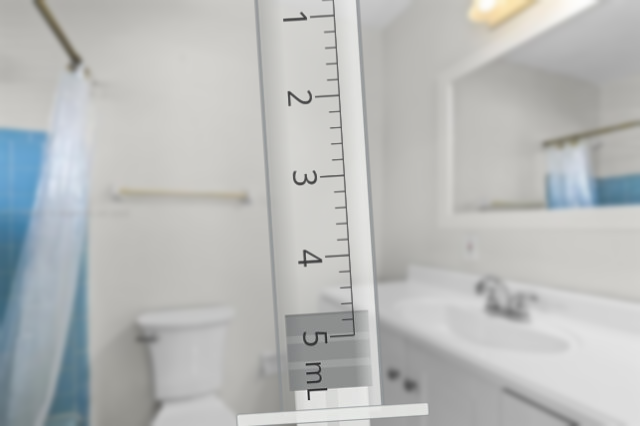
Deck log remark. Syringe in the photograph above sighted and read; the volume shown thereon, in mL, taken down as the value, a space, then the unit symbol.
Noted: 4.7 mL
